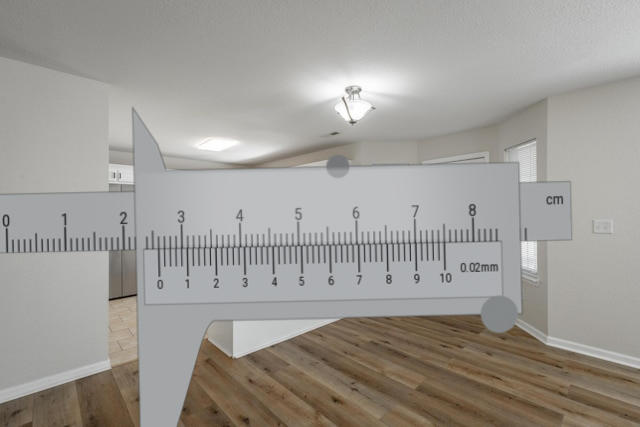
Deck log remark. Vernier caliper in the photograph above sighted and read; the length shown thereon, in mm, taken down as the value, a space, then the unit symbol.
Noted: 26.0 mm
